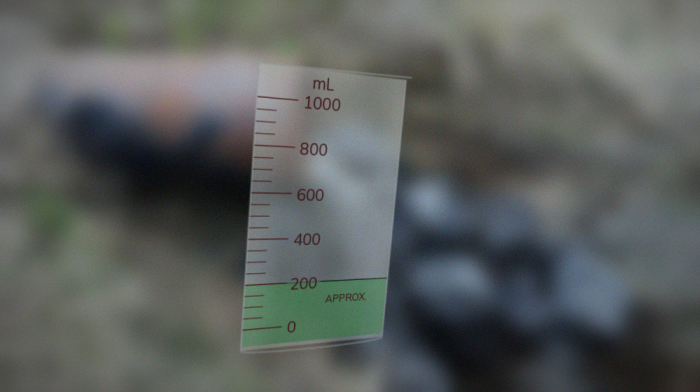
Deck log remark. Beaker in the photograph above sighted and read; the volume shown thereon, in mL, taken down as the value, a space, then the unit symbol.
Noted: 200 mL
